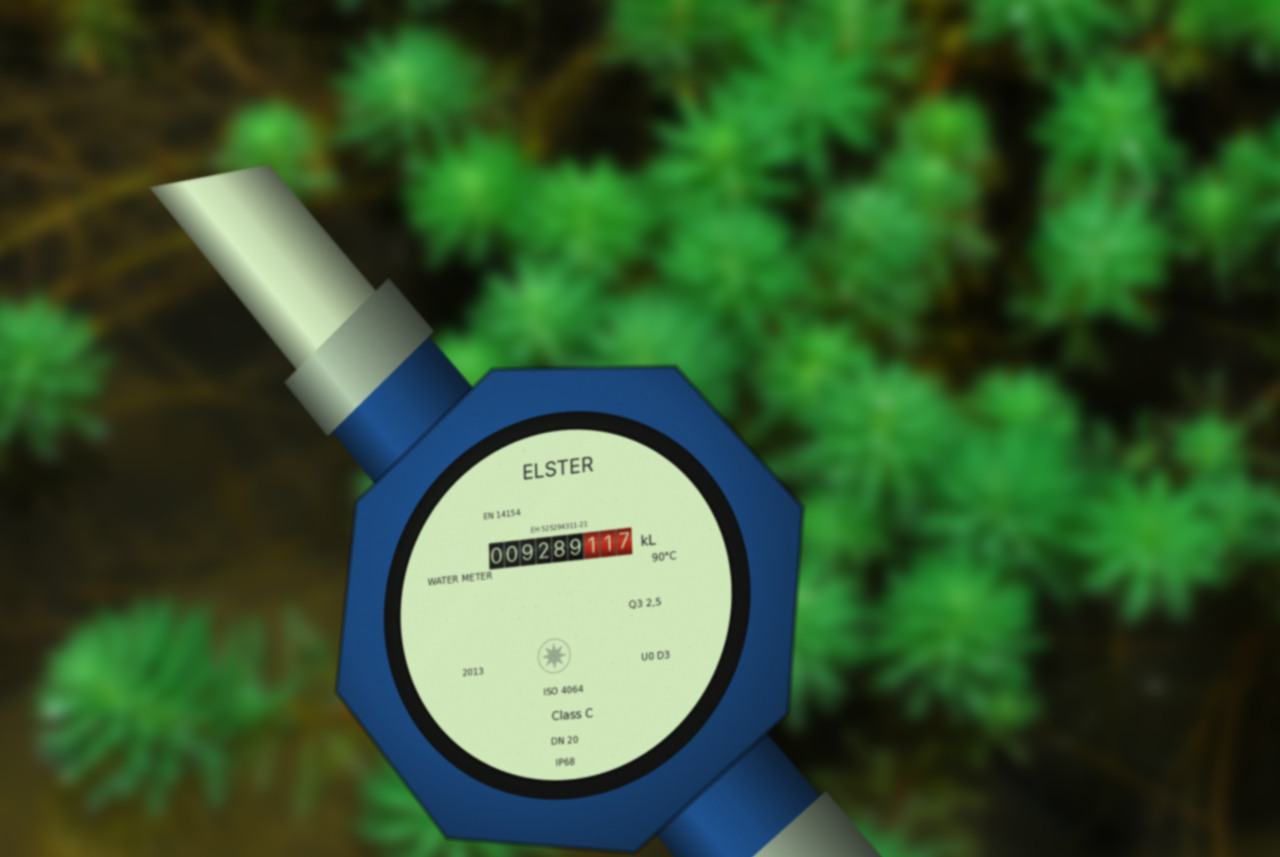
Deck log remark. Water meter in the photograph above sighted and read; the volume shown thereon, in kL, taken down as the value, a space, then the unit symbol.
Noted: 9289.117 kL
